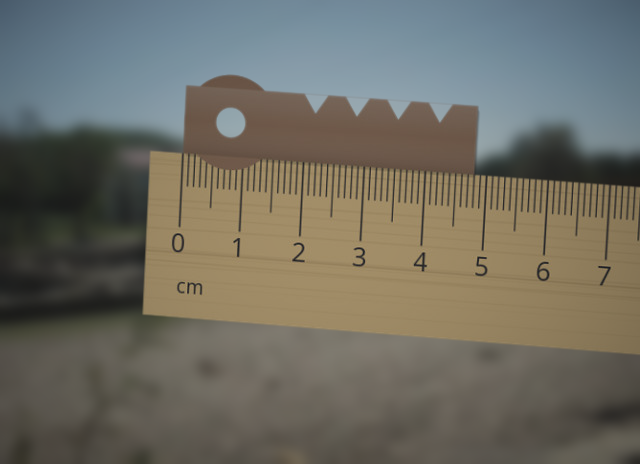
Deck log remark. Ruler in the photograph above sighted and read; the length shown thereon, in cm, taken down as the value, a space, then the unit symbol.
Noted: 4.8 cm
